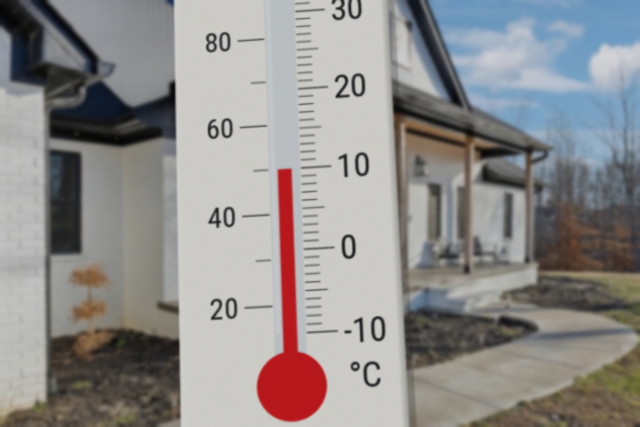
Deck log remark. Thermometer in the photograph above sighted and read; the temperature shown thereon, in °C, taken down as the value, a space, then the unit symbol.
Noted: 10 °C
